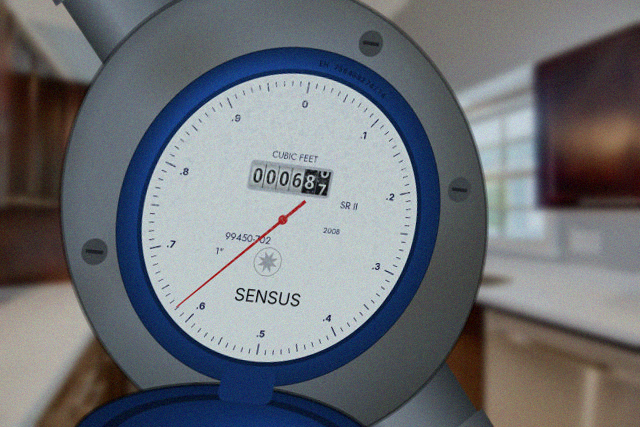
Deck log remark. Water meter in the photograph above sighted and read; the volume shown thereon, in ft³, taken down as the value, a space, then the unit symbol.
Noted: 686.62 ft³
